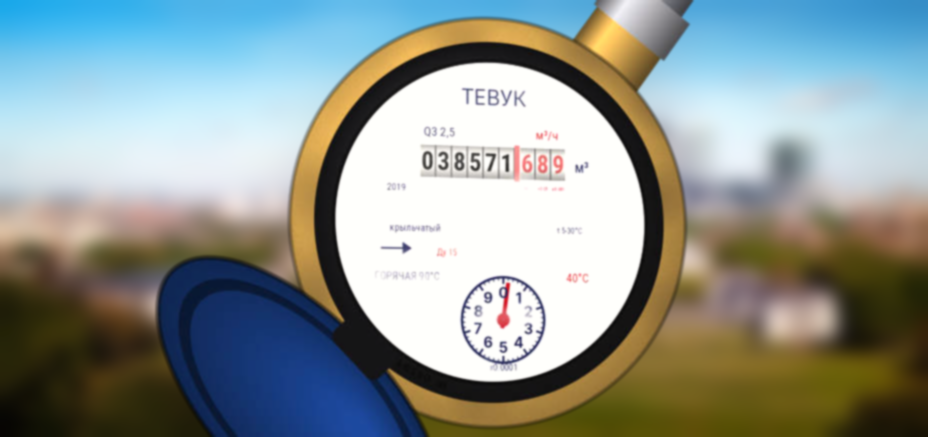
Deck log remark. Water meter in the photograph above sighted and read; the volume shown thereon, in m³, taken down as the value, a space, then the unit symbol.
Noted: 38571.6890 m³
